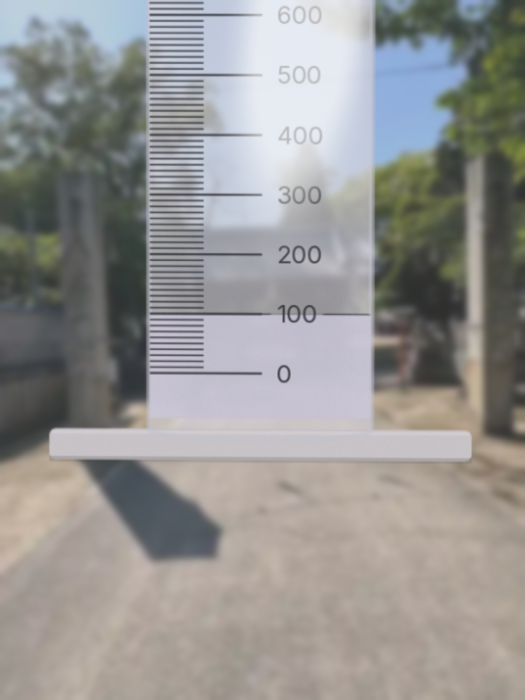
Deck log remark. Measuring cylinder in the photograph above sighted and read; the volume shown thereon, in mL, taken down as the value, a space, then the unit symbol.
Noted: 100 mL
